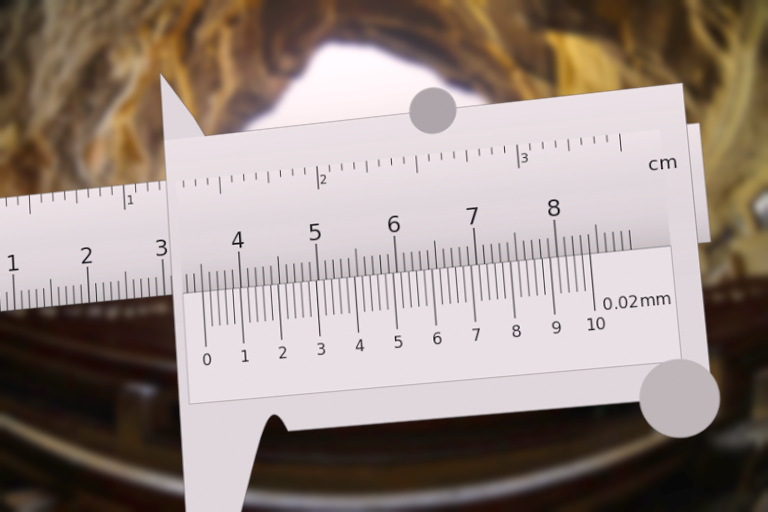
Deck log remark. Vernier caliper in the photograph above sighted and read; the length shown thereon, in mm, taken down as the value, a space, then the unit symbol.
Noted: 35.0 mm
